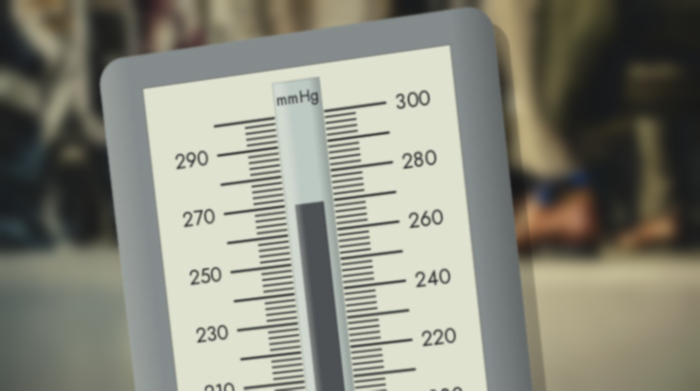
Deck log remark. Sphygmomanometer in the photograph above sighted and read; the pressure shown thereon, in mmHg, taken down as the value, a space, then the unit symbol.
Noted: 270 mmHg
